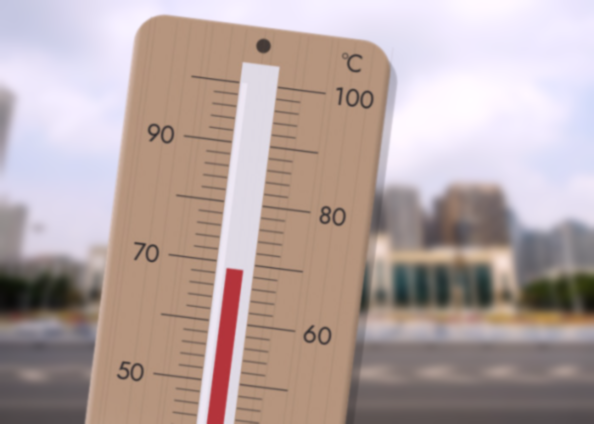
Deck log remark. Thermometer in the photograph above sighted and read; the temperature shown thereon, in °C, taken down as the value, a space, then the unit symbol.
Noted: 69 °C
